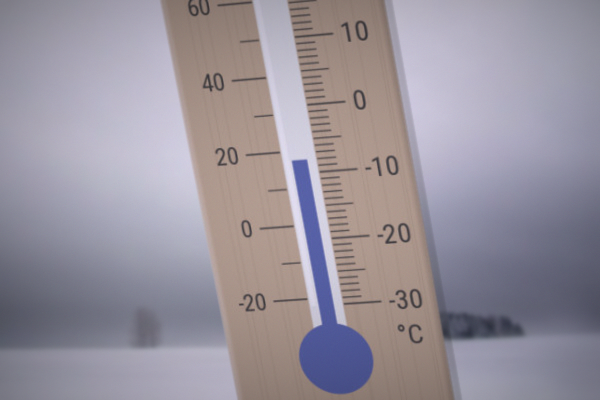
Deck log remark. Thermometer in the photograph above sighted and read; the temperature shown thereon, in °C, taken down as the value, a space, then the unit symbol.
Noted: -8 °C
